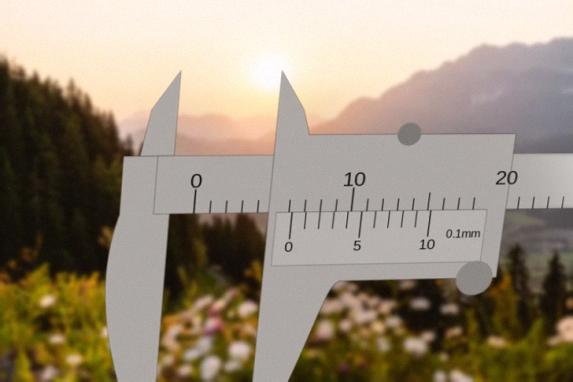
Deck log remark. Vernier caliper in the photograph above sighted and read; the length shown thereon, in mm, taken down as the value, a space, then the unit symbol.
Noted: 6.2 mm
